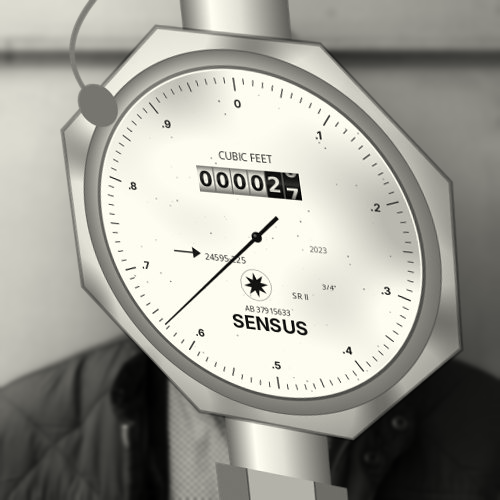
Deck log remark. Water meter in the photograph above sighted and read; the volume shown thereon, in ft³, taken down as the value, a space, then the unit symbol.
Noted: 26.63 ft³
